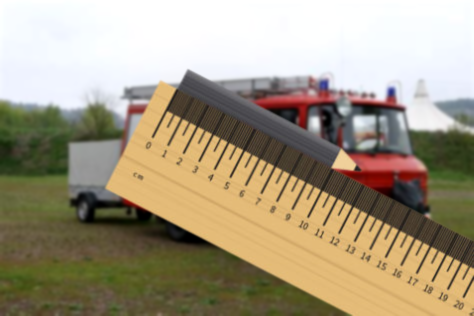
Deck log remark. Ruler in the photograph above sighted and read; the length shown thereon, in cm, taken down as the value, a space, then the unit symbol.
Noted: 11.5 cm
